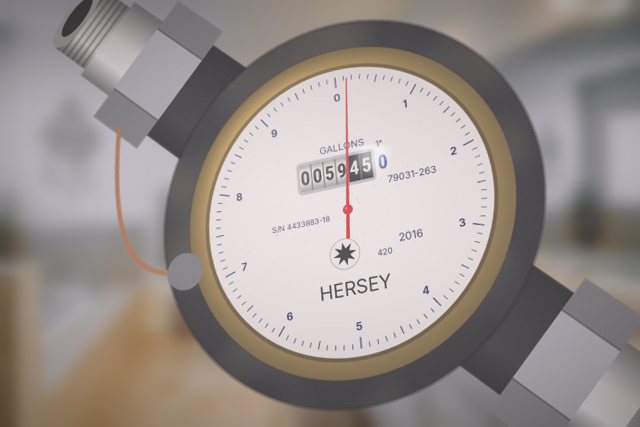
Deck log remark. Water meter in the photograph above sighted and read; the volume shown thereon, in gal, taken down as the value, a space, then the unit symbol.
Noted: 59450.1 gal
